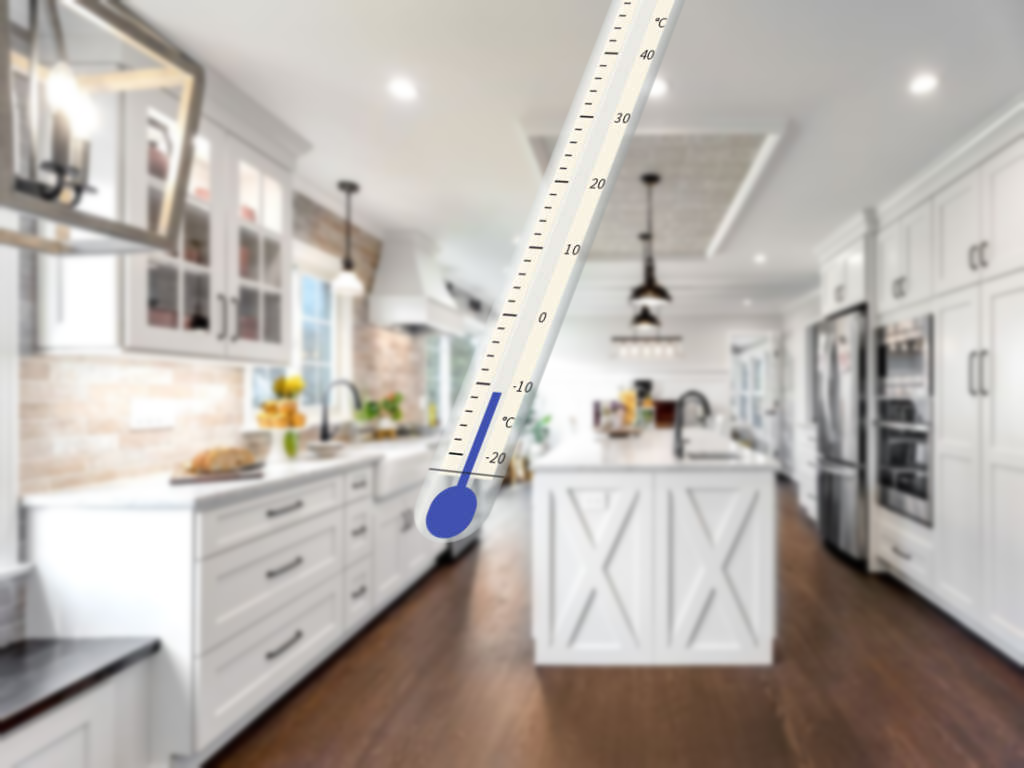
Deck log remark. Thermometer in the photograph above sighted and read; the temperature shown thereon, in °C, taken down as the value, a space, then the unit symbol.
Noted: -11 °C
